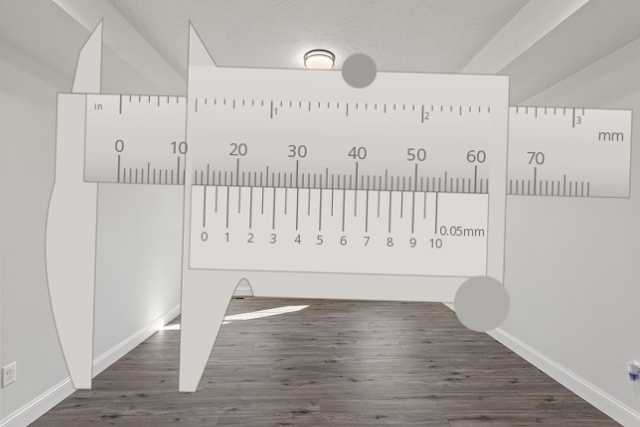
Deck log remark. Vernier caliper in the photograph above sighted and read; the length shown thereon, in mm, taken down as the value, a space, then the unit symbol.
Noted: 14.6 mm
